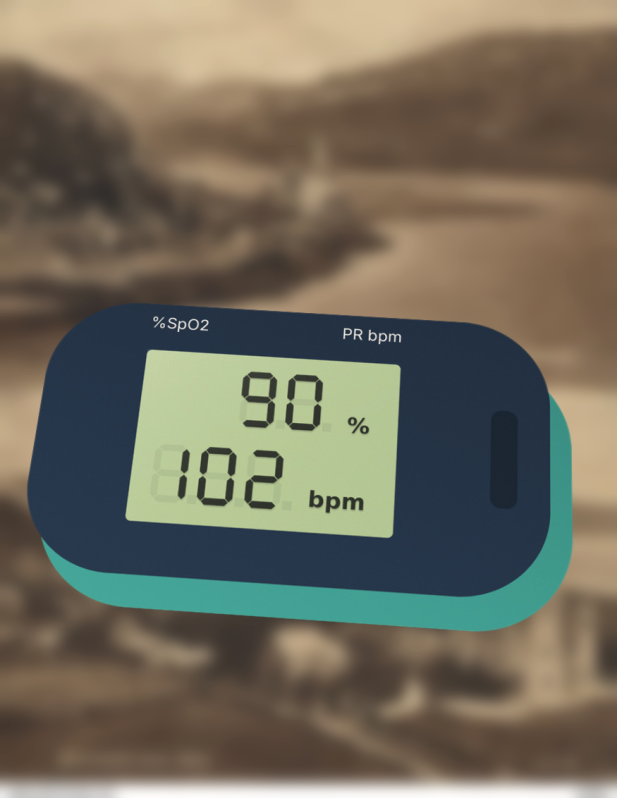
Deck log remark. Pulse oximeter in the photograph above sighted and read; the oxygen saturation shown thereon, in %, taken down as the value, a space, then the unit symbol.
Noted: 90 %
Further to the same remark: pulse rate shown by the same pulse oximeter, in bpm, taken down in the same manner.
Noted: 102 bpm
